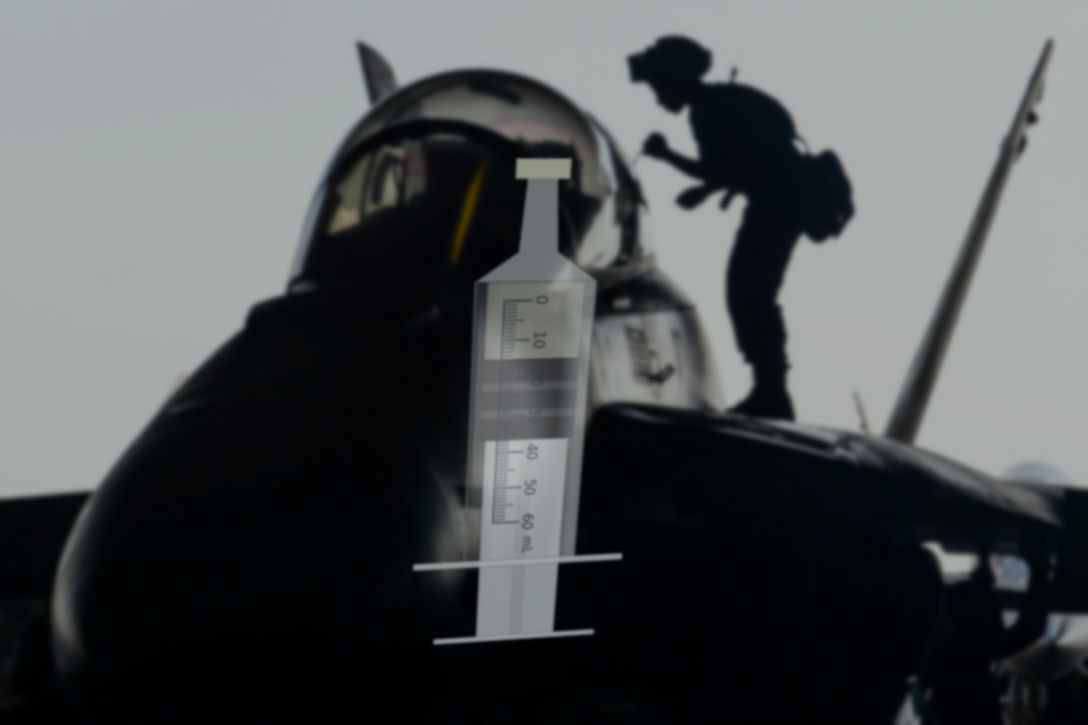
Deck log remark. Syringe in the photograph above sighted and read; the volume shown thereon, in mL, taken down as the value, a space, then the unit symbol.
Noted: 15 mL
